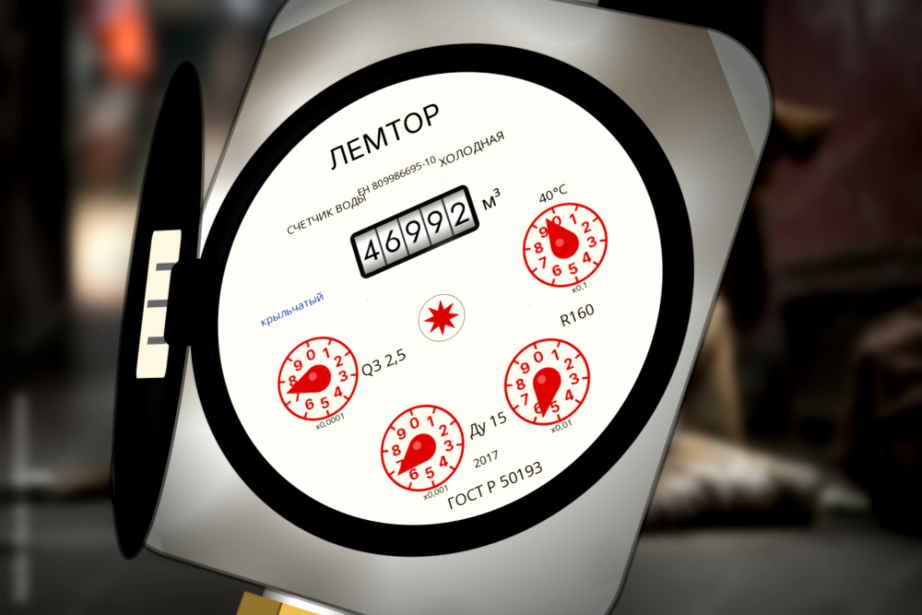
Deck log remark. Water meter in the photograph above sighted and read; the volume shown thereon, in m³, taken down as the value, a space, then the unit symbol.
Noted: 46991.9567 m³
